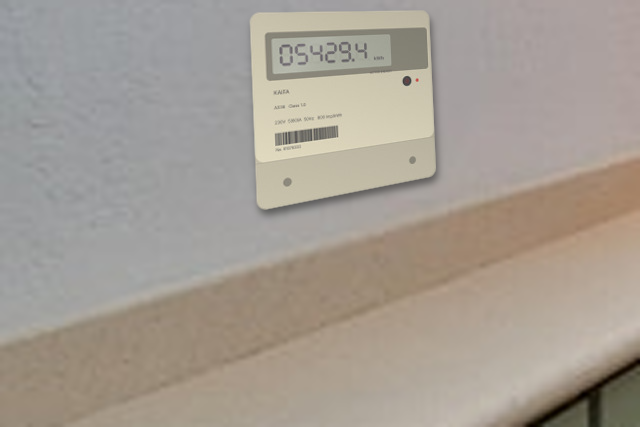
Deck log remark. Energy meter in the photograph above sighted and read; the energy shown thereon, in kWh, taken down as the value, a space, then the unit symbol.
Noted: 5429.4 kWh
